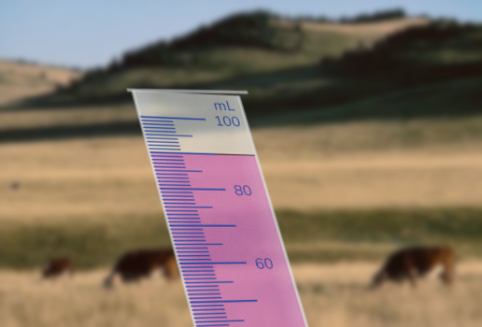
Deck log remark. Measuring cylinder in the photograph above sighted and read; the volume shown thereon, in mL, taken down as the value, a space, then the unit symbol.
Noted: 90 mL
